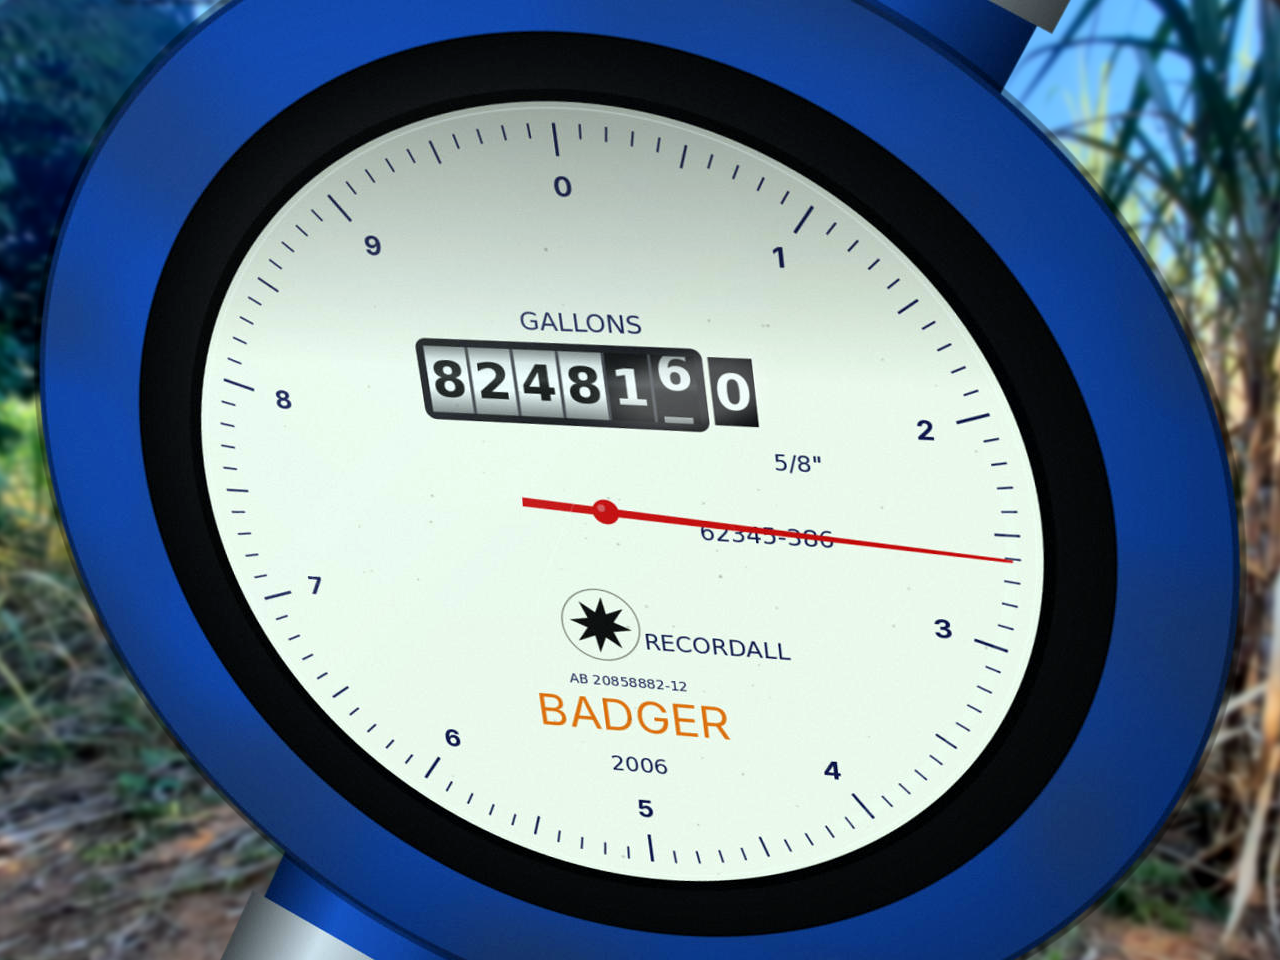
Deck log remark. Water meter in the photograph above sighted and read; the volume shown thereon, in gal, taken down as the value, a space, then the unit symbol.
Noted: 8248162.6 gal
